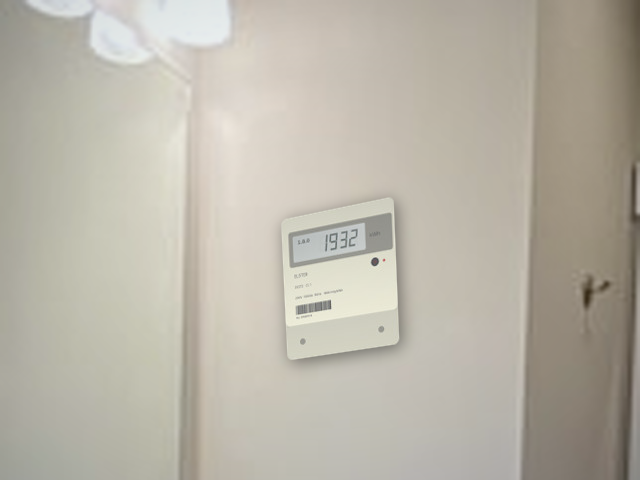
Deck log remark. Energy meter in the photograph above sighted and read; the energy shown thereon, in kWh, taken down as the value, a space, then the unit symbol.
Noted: 1932 kWh
